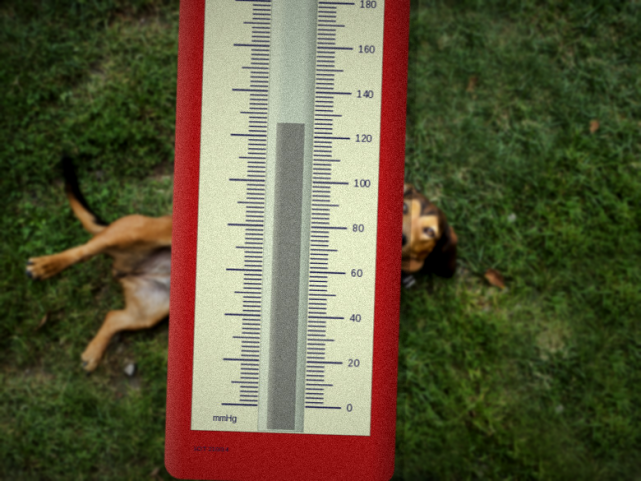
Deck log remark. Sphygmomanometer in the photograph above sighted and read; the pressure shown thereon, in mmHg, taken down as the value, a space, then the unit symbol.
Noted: 126 mmHg
